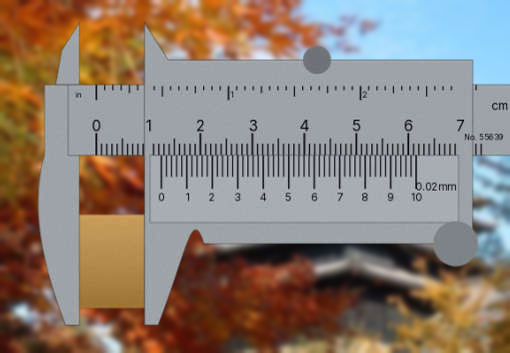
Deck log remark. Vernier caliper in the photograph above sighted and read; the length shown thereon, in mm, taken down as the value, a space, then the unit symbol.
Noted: 12.5 mm
